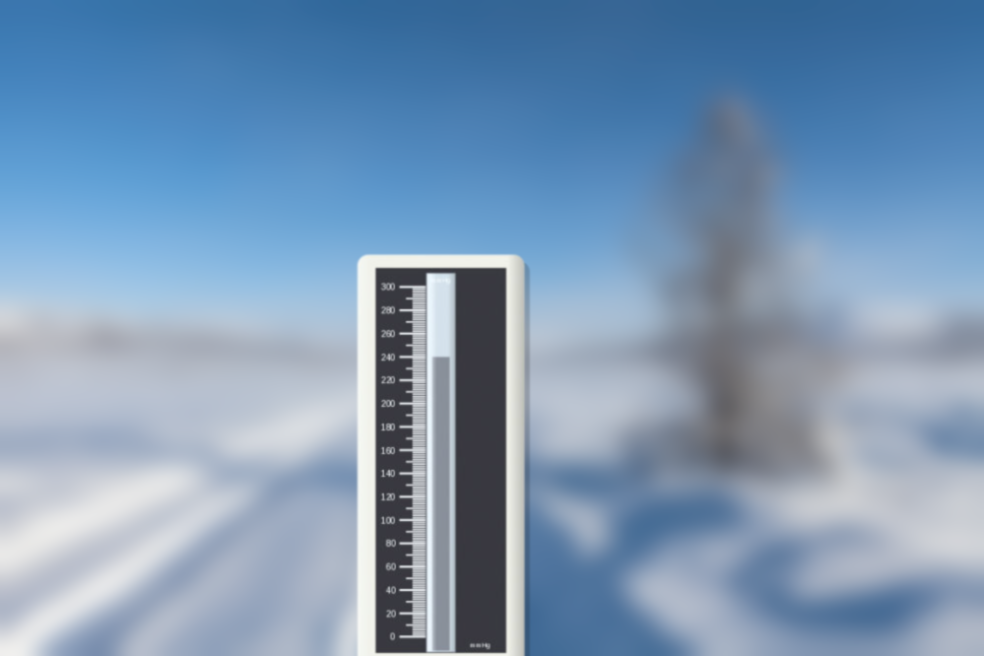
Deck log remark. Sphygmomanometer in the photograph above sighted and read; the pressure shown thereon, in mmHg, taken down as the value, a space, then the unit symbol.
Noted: 240 mmHg
